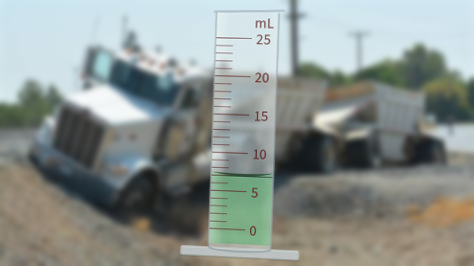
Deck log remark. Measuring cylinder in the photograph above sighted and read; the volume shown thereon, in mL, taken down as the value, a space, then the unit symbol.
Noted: 7 mL
